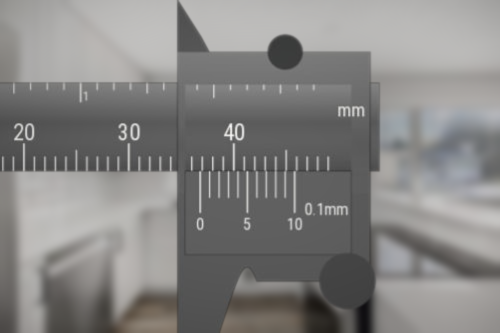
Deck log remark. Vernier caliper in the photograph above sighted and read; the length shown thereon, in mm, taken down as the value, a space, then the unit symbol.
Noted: 36.8 mm
